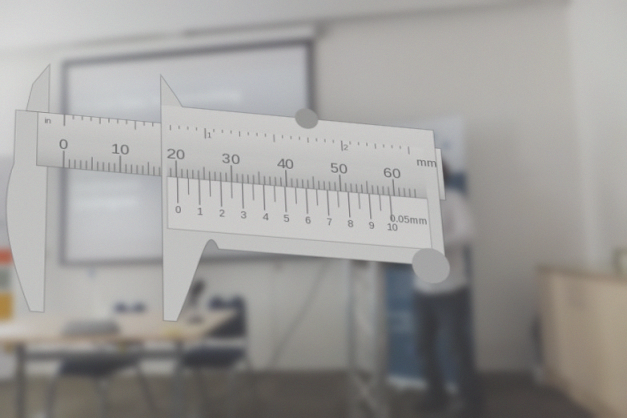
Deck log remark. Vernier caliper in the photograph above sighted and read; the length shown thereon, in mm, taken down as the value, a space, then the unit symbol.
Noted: 20.2 mm
